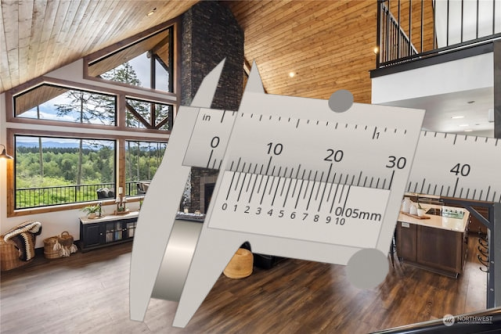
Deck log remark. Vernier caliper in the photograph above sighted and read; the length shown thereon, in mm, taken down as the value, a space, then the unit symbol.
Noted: 4.8 mm
